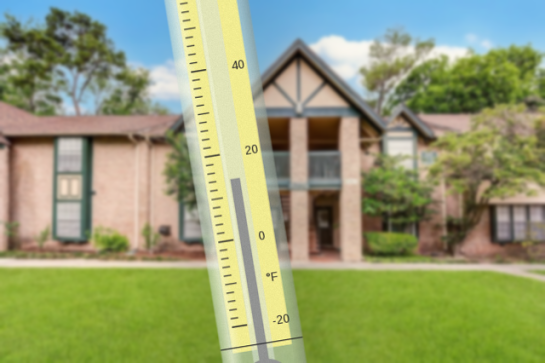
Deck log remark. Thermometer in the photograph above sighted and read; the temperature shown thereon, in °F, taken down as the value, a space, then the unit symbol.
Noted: 14 °F
